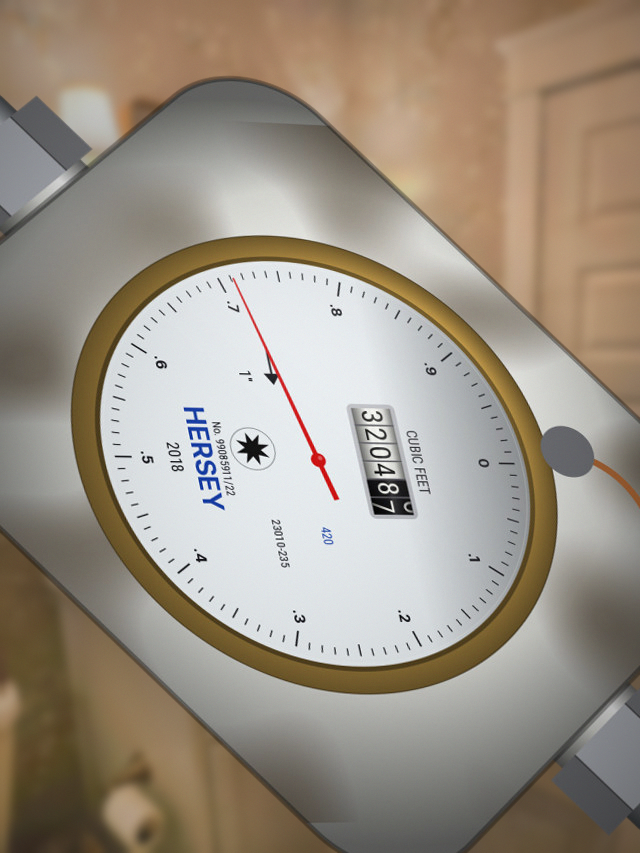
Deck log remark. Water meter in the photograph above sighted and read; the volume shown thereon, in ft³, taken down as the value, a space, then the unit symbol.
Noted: 320486.71 ft³
